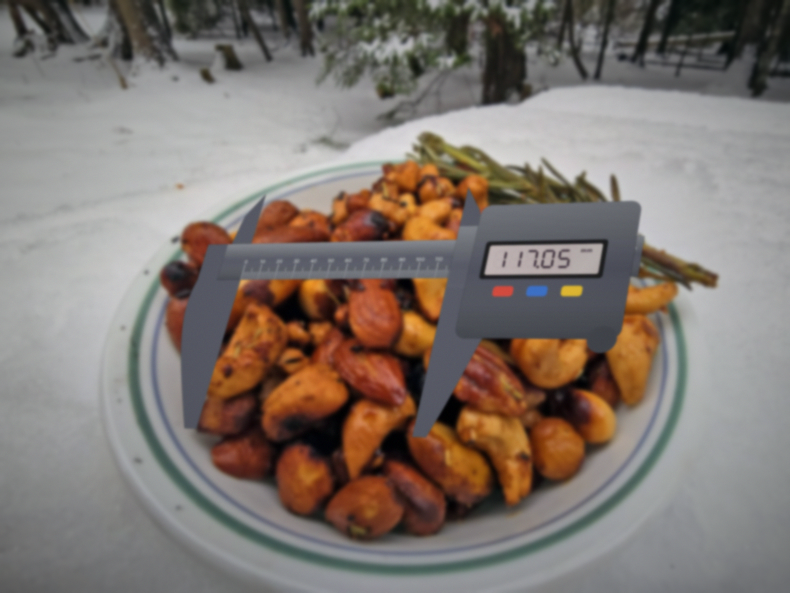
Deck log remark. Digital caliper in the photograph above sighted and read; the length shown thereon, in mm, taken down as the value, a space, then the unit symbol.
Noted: 117.05 mm
